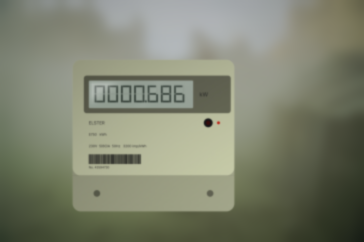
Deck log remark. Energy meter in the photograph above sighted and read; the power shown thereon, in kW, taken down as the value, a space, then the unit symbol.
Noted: 0.686 kW
